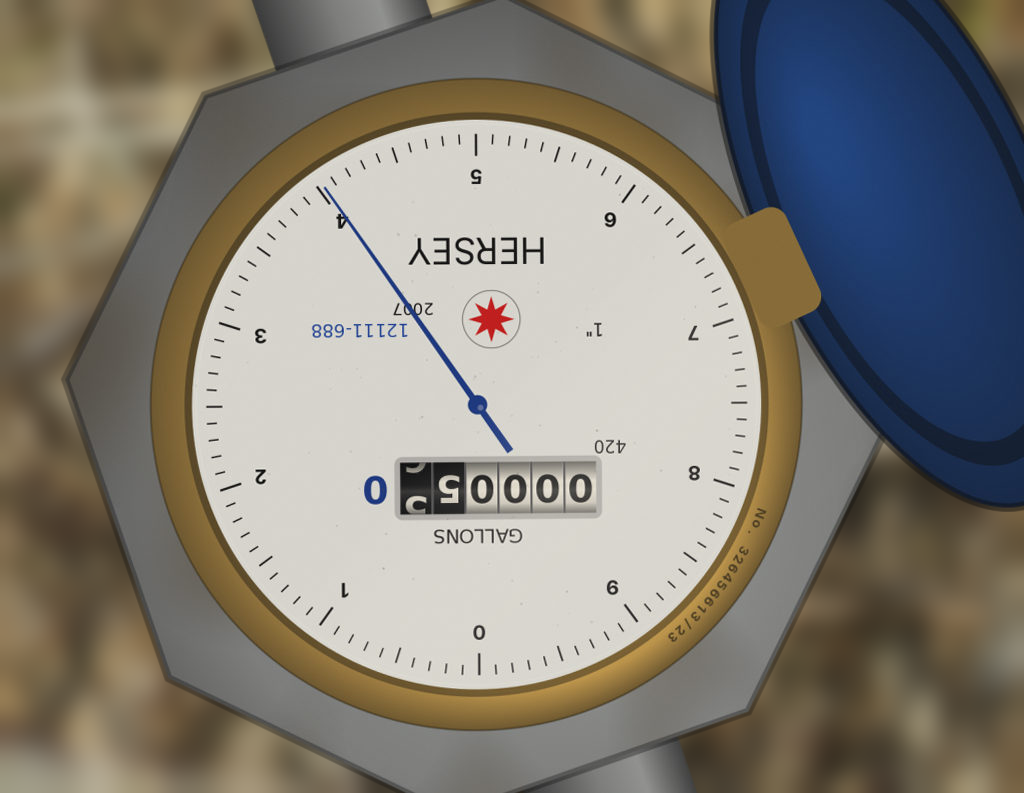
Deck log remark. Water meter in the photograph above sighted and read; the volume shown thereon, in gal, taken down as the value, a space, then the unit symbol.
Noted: 554.0 gal
